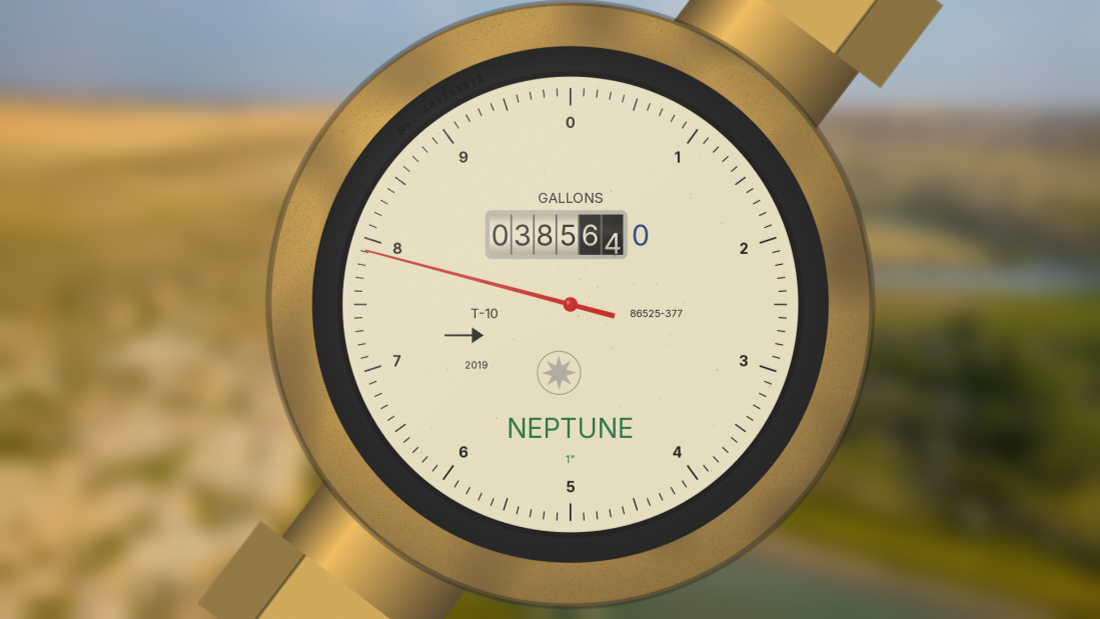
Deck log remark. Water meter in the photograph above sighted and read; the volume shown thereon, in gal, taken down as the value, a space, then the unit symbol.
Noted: 385637.9 gal
